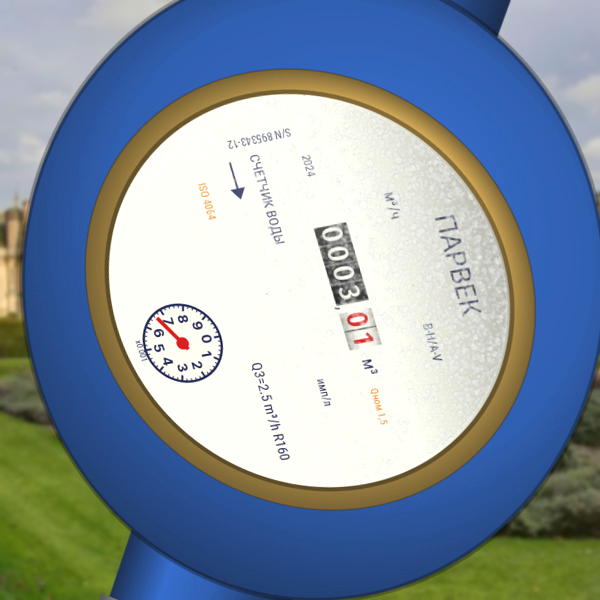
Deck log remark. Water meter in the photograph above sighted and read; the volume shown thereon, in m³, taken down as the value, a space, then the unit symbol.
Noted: 3.016 m³
